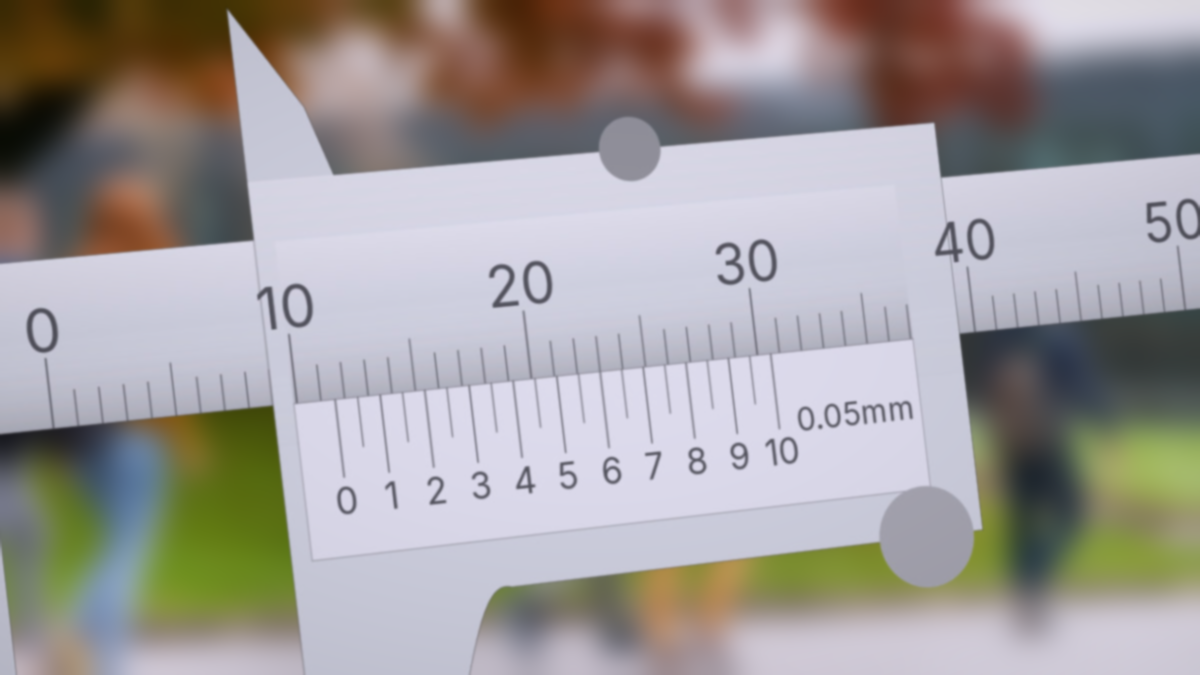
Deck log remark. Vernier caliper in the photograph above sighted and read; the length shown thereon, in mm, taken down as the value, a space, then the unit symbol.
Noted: 11.6 mm
